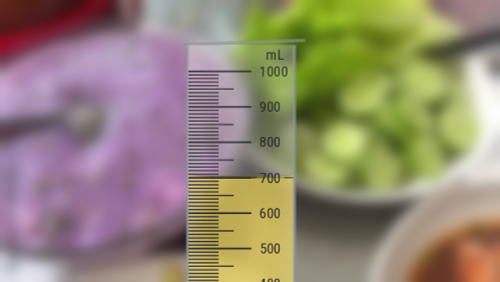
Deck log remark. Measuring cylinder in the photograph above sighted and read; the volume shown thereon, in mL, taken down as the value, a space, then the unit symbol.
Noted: 700 mL
